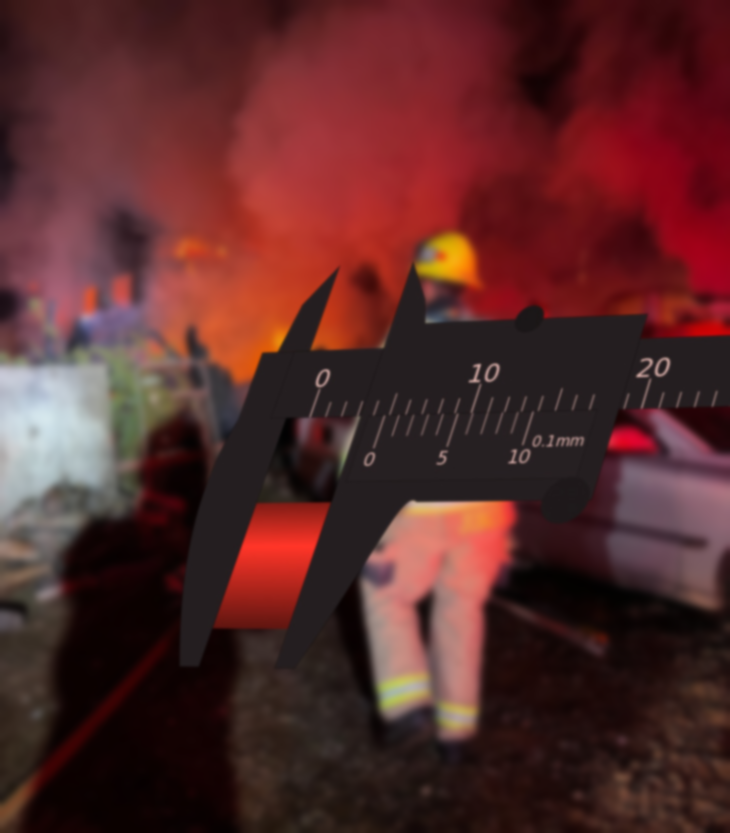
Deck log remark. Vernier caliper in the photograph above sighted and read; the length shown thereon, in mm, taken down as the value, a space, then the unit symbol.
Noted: 4.7 mm
